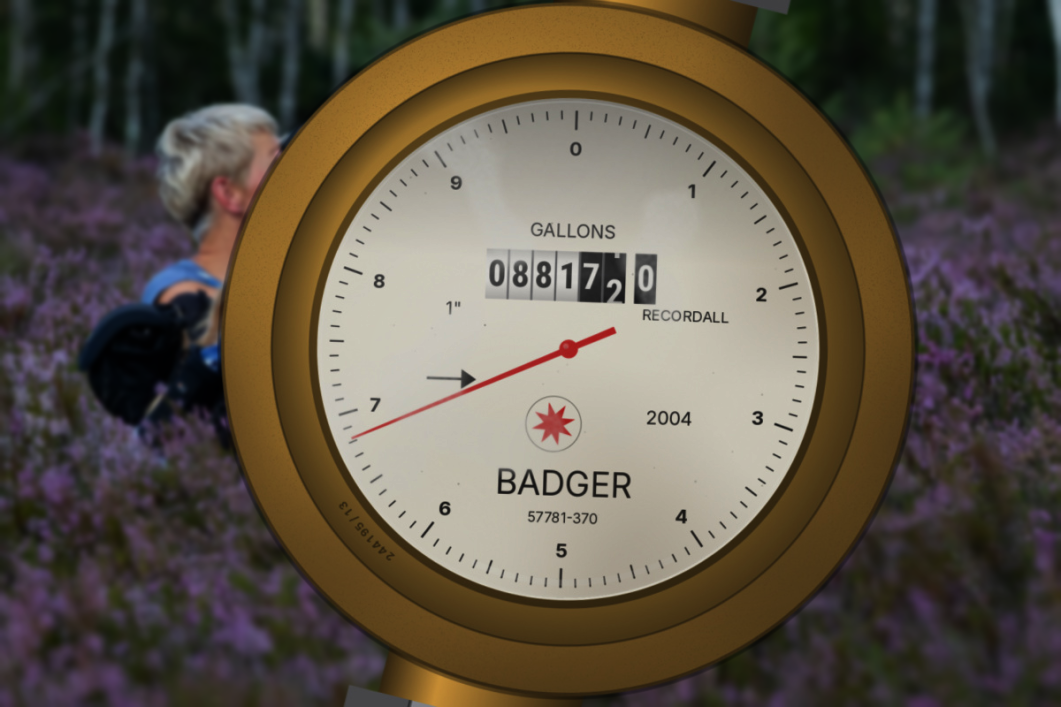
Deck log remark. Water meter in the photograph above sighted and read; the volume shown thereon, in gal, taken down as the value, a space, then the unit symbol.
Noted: 881716.8 gal
